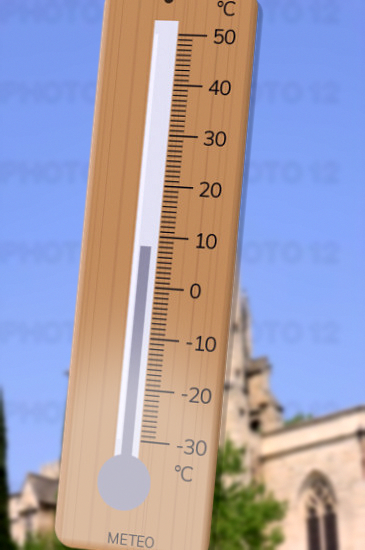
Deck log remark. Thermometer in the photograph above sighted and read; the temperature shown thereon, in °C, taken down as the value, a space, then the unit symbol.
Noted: 8 °C
